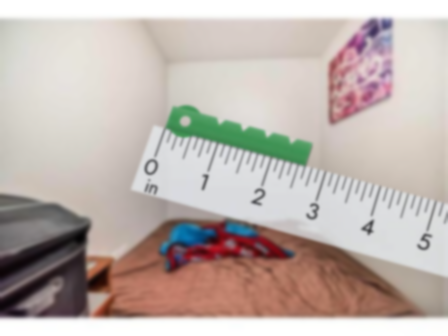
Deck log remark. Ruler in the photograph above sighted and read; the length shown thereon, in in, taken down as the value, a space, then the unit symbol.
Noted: 2.625 in
